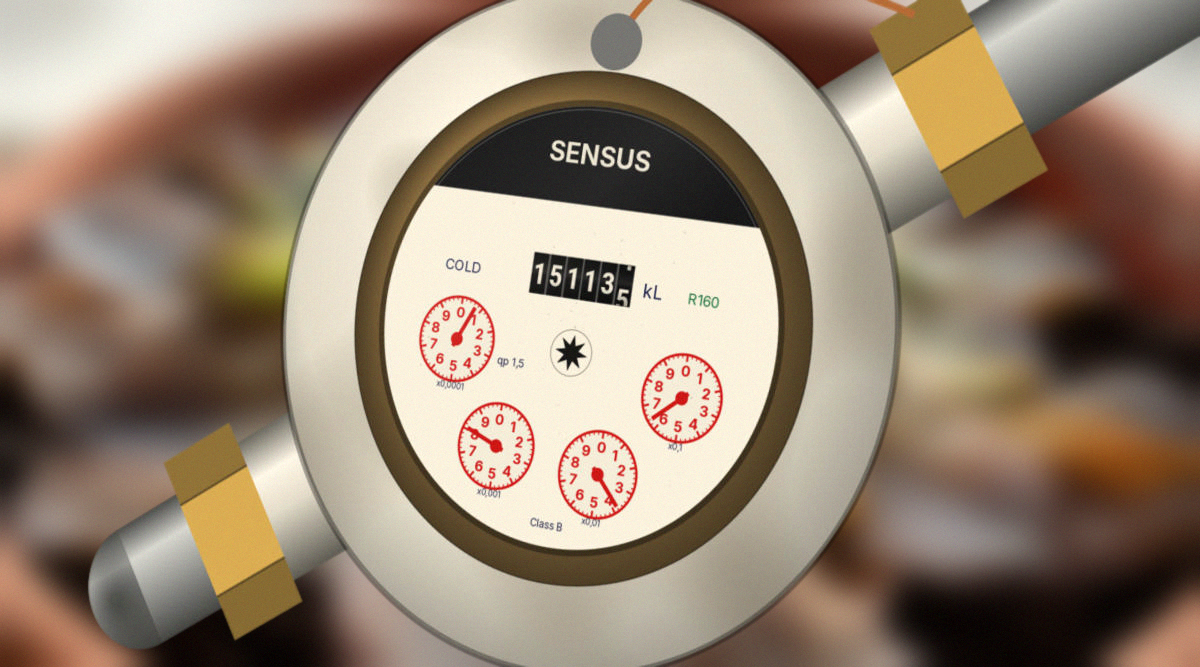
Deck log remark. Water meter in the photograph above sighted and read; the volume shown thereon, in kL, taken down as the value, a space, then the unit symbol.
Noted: 151134.6380 kL
